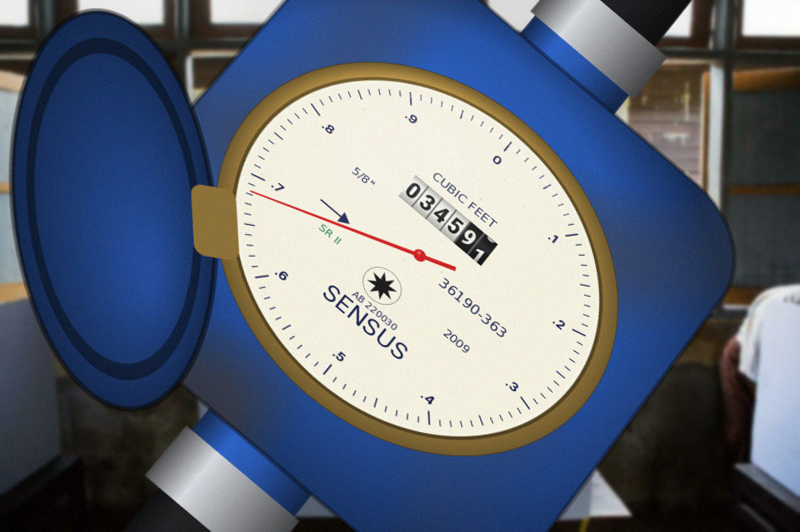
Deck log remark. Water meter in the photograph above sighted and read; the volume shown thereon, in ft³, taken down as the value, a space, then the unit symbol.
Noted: 34590.68 ft³
